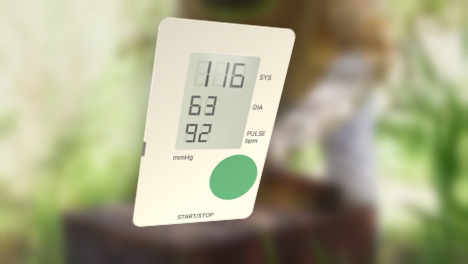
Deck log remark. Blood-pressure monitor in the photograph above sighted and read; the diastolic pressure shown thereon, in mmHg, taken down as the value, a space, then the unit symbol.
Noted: 63 mmHg
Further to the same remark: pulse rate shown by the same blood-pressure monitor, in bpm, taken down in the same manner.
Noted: 92 bpm
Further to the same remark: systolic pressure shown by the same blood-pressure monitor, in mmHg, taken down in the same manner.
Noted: 116 mmHg
